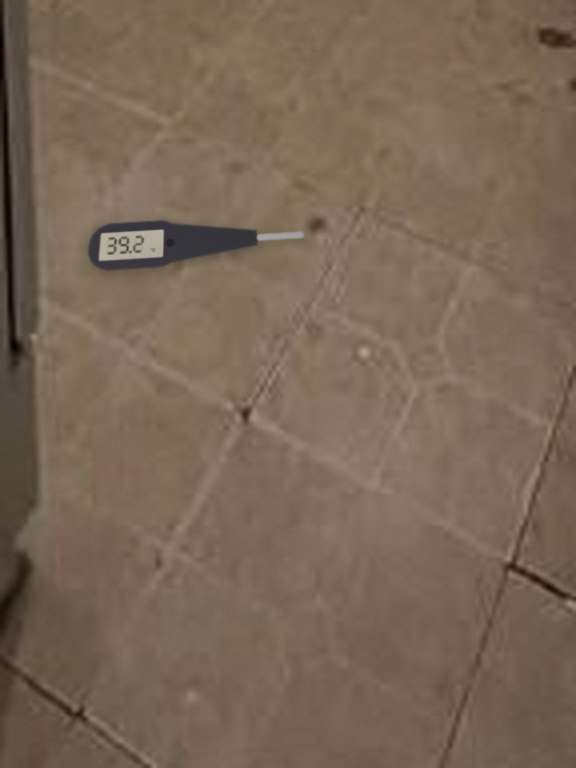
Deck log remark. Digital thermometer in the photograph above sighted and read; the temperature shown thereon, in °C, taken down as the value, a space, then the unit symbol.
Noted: 39.2 °C
